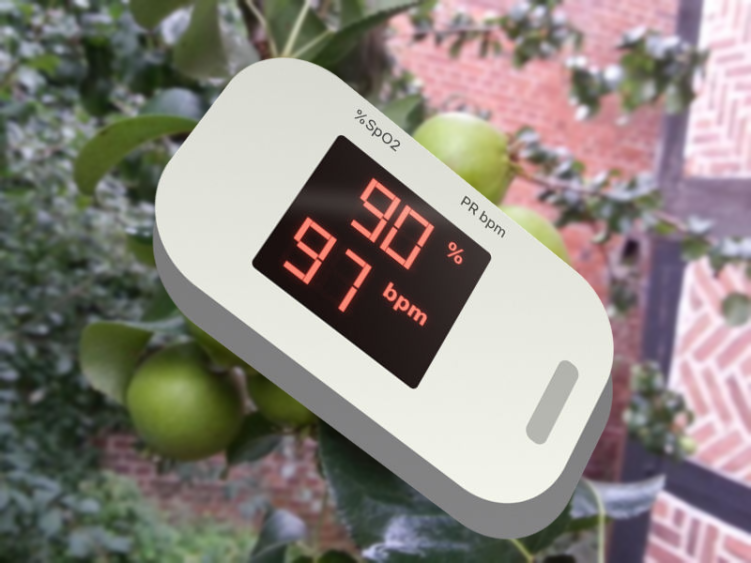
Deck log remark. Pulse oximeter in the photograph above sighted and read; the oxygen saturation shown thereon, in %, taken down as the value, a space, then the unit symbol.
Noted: 90 %
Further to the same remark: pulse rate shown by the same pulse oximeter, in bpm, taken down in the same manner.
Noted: 97 bpm
